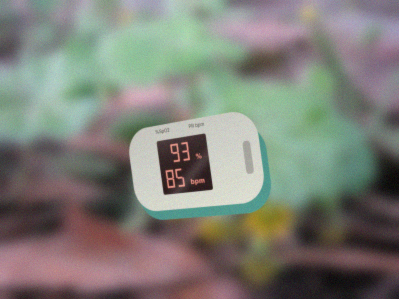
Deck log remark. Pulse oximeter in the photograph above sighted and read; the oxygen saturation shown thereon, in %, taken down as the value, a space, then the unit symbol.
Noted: 93 %
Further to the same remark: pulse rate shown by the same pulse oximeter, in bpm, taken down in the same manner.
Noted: 85 bpm
